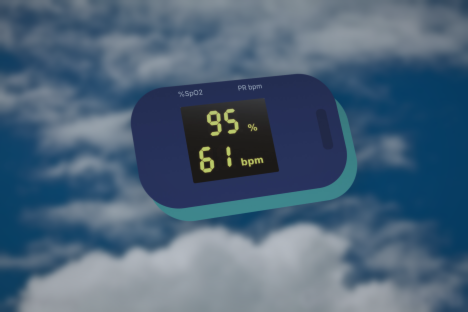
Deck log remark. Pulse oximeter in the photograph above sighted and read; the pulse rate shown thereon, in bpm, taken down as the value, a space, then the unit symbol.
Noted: 61 bpm
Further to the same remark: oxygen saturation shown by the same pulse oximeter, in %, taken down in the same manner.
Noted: 95 %
